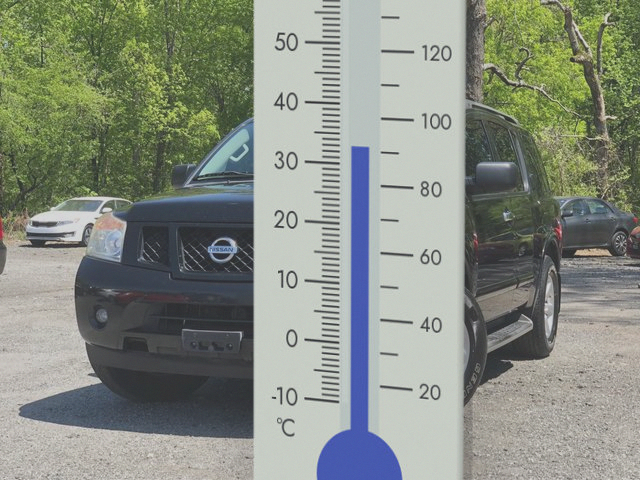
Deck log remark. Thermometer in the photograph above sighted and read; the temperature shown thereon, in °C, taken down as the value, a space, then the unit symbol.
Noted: 33 °C
